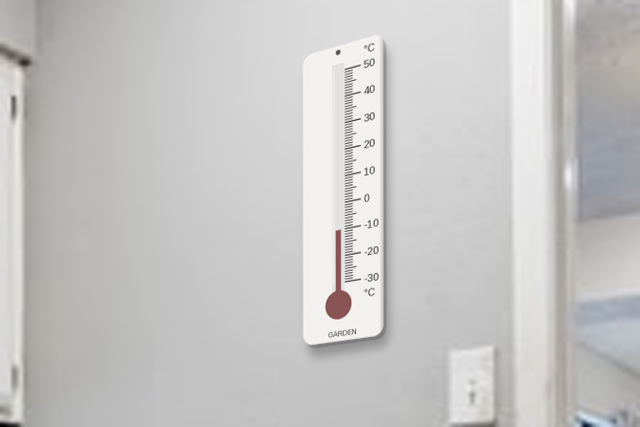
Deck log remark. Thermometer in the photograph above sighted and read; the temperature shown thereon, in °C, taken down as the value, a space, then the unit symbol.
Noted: -10 °C
